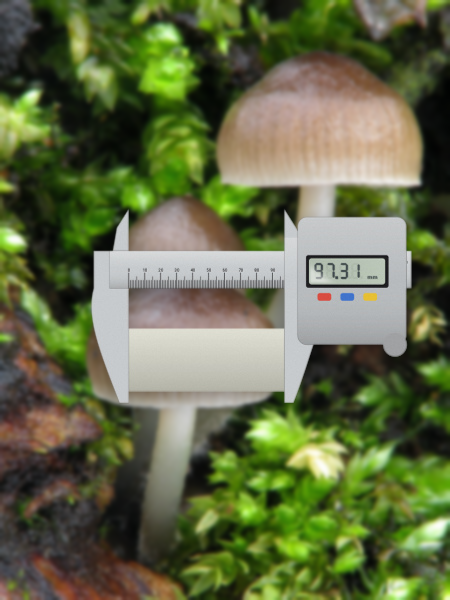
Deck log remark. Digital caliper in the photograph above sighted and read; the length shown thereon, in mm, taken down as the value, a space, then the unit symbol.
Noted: 97.31 mm
